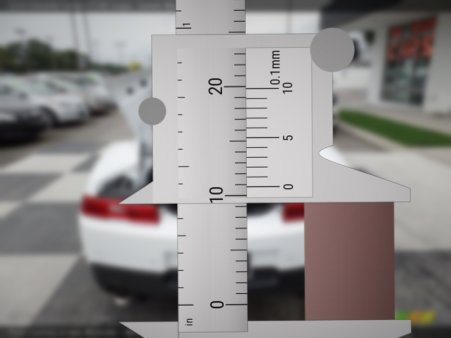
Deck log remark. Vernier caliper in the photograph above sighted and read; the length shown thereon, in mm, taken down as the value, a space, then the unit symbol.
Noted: 10.8 mm
